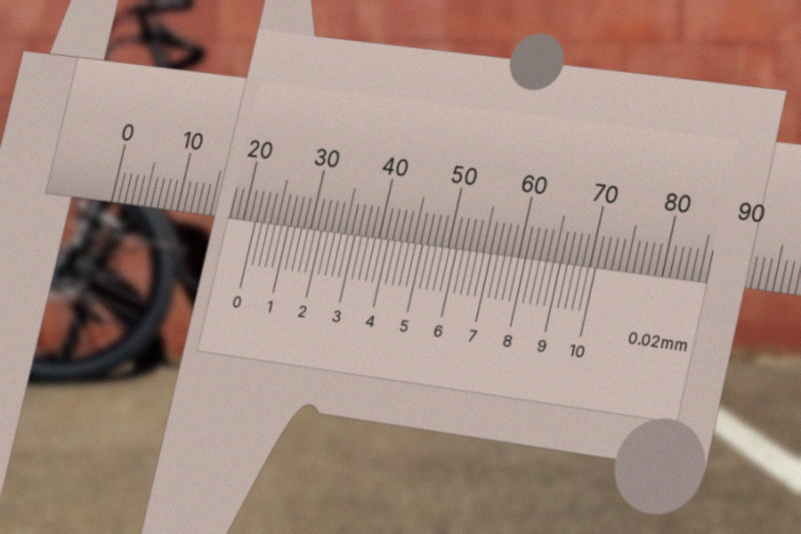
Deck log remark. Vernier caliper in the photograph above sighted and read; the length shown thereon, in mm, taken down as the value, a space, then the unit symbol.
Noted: 21.8 mm
